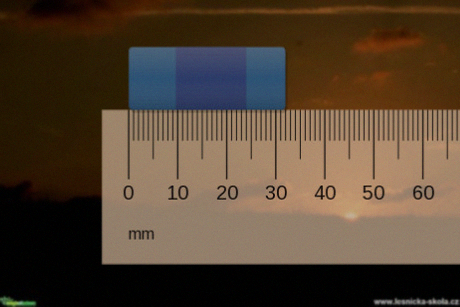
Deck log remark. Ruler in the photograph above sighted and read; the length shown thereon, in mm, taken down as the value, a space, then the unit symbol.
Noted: 32 mm
